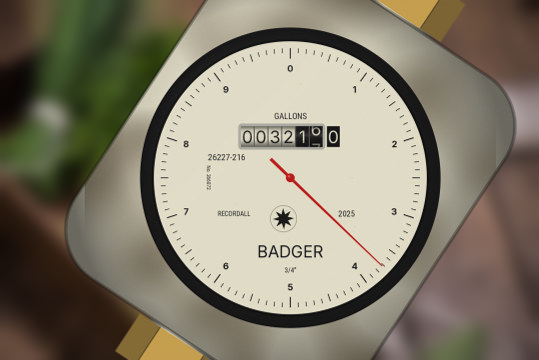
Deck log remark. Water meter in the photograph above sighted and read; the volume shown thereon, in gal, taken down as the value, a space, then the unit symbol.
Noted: 32163.7 gal
